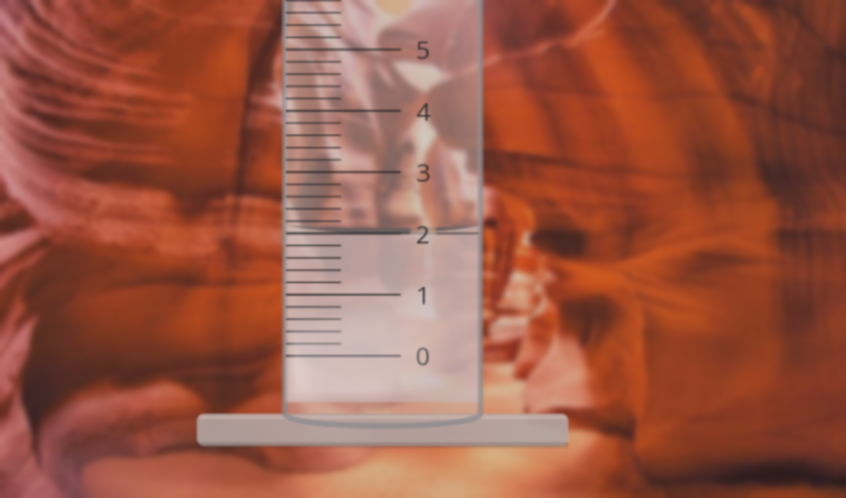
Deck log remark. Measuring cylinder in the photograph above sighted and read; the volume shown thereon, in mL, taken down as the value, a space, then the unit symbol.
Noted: 2 mL
